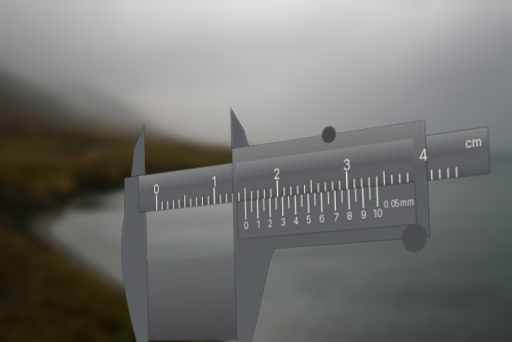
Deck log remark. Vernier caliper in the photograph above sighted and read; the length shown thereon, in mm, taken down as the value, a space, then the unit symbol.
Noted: 15.0 mm
